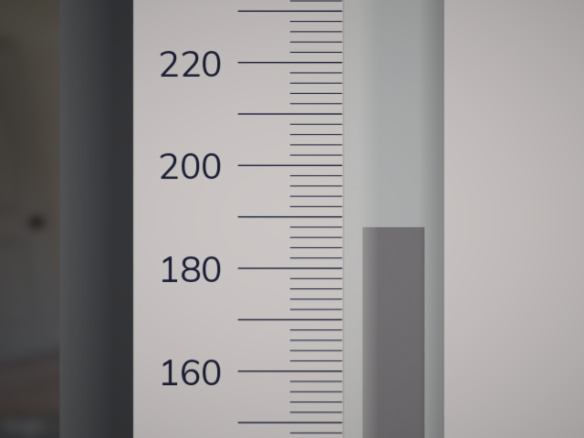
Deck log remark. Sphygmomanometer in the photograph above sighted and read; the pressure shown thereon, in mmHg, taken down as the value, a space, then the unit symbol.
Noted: 188 mmHg
